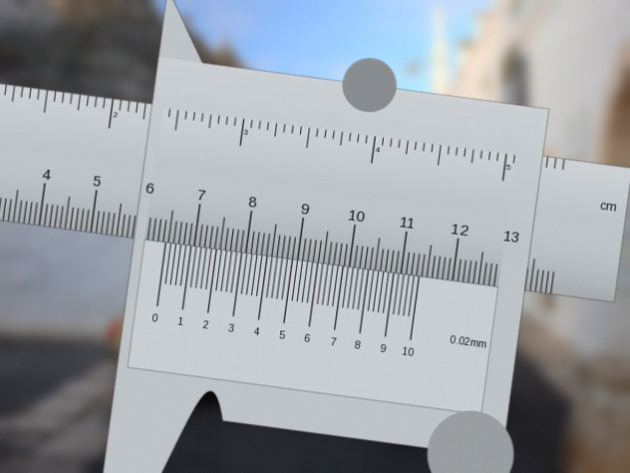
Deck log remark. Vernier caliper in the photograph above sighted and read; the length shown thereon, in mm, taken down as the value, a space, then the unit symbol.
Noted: 64.5 mm
